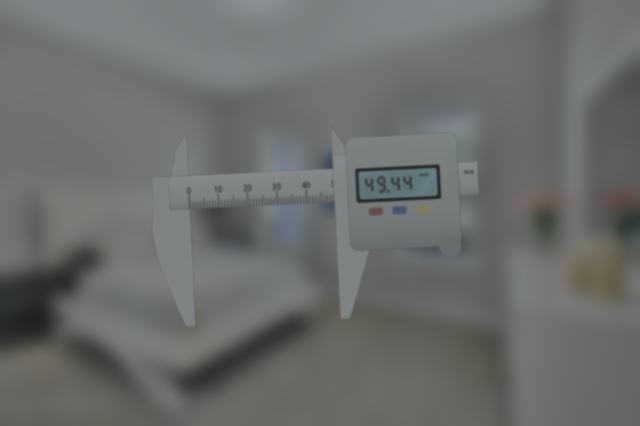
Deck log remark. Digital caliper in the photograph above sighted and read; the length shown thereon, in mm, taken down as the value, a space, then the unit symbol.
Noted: 49.44 mm
